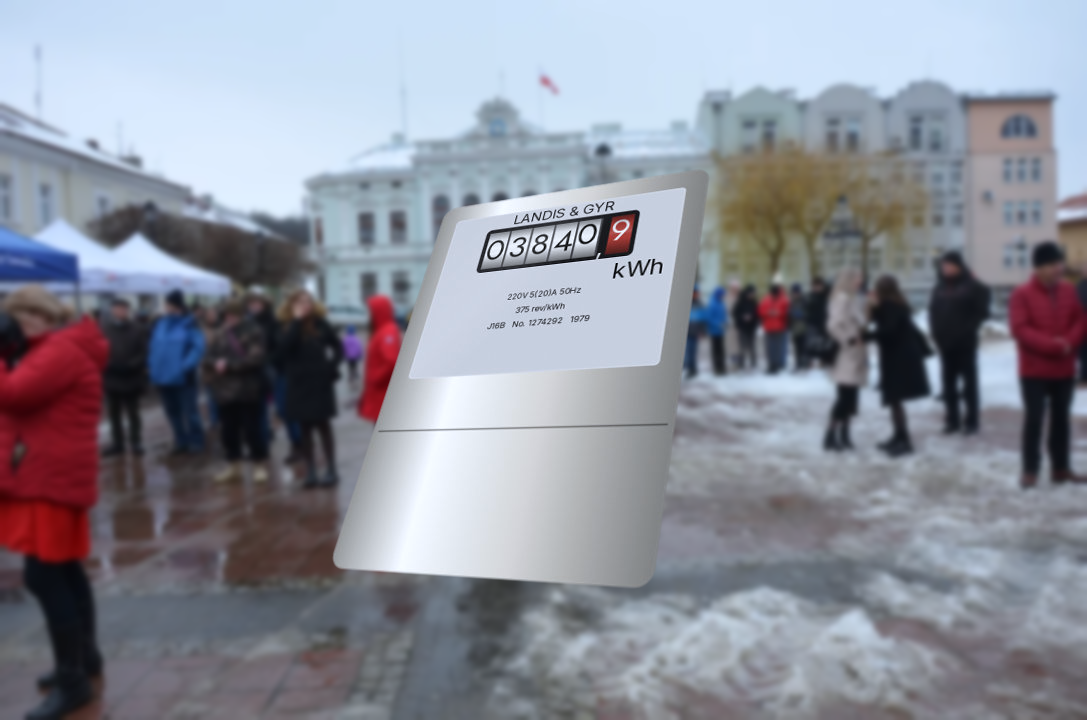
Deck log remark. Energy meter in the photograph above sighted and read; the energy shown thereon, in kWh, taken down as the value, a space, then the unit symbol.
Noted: 3840.9 kWh
